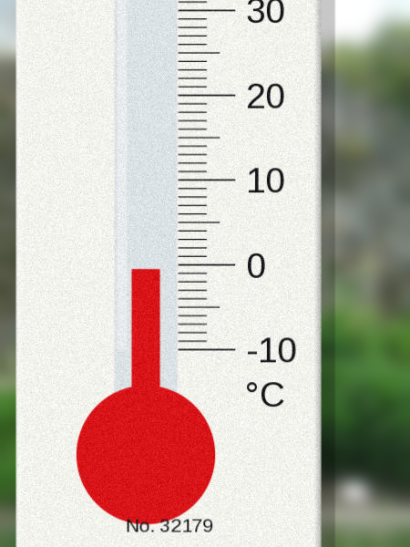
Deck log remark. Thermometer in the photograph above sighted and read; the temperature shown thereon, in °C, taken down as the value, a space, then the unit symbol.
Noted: -0.5 °C
